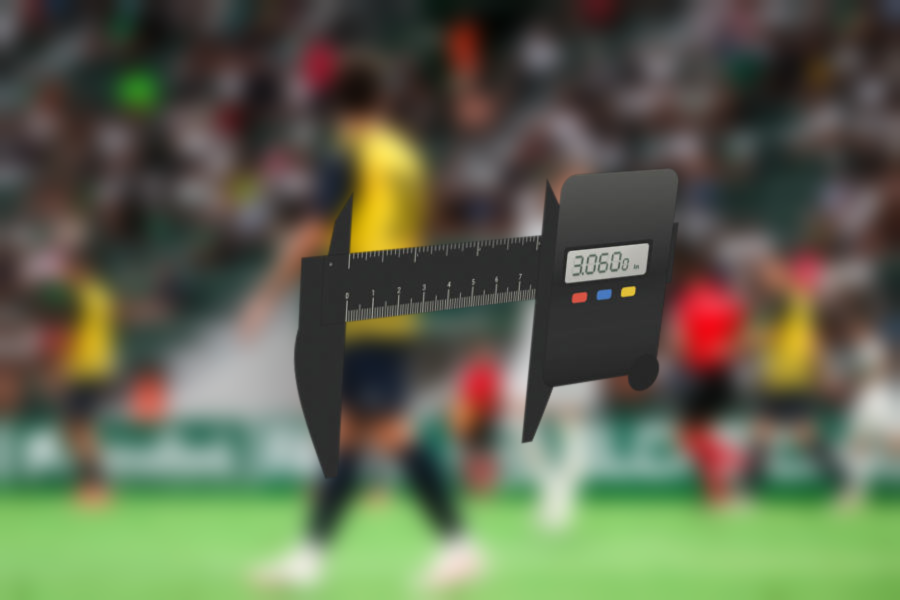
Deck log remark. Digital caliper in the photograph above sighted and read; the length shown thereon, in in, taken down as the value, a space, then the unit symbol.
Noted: 3.0600 in
